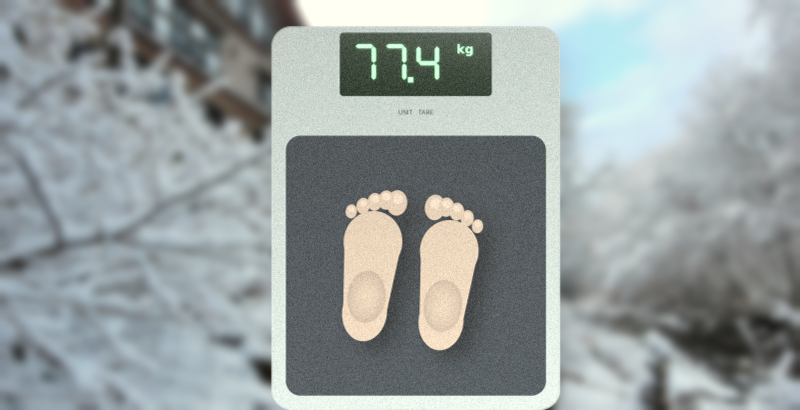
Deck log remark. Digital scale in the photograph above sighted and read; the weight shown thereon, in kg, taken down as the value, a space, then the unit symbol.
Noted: 77.4 kg
